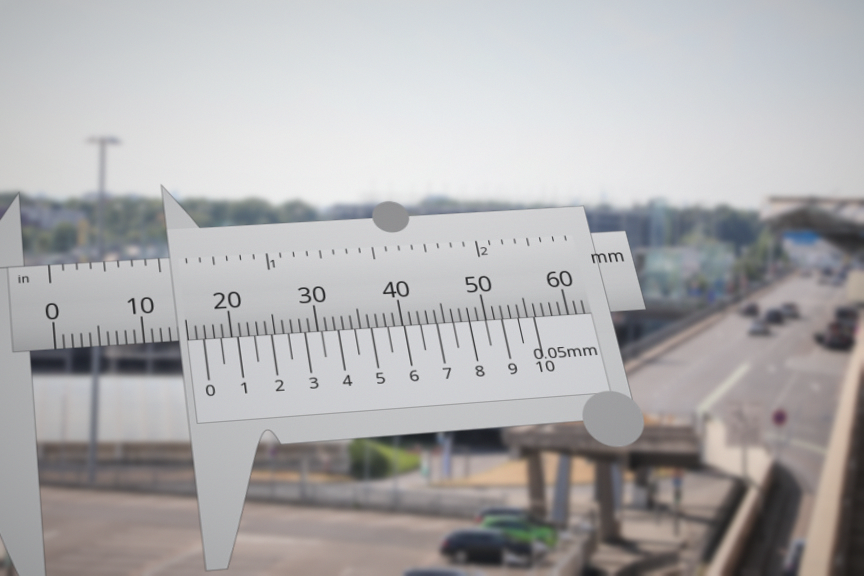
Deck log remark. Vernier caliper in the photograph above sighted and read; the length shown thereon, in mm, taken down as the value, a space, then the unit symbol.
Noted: 16.8 mm
